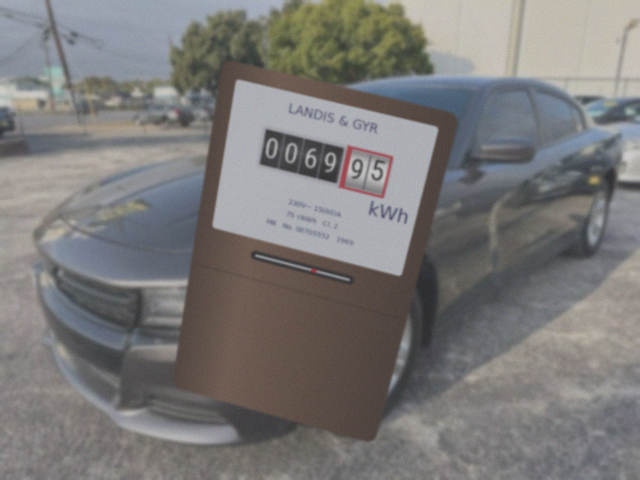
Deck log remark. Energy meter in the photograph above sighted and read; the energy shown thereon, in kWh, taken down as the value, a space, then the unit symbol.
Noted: 69.95 kWh
